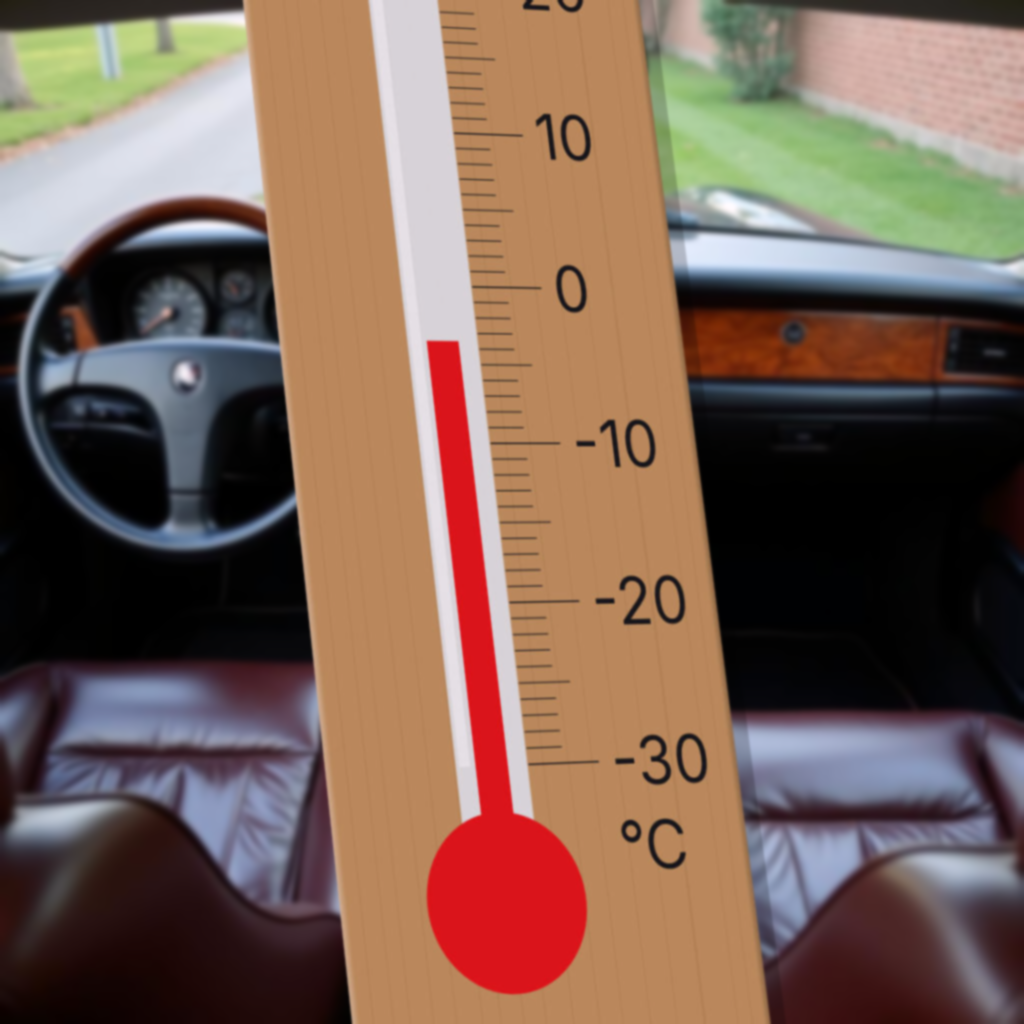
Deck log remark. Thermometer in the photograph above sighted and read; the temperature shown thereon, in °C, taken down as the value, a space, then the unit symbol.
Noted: -3.5 °C
